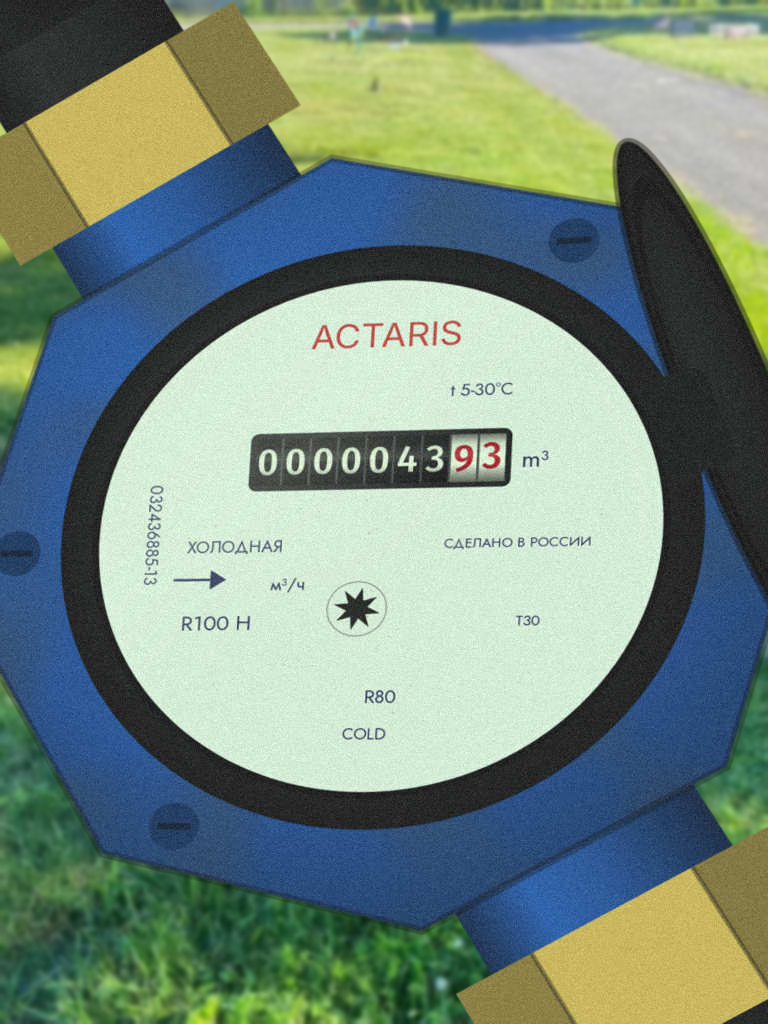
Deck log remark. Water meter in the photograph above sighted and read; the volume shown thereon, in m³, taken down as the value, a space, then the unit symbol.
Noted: 43.93 m³
